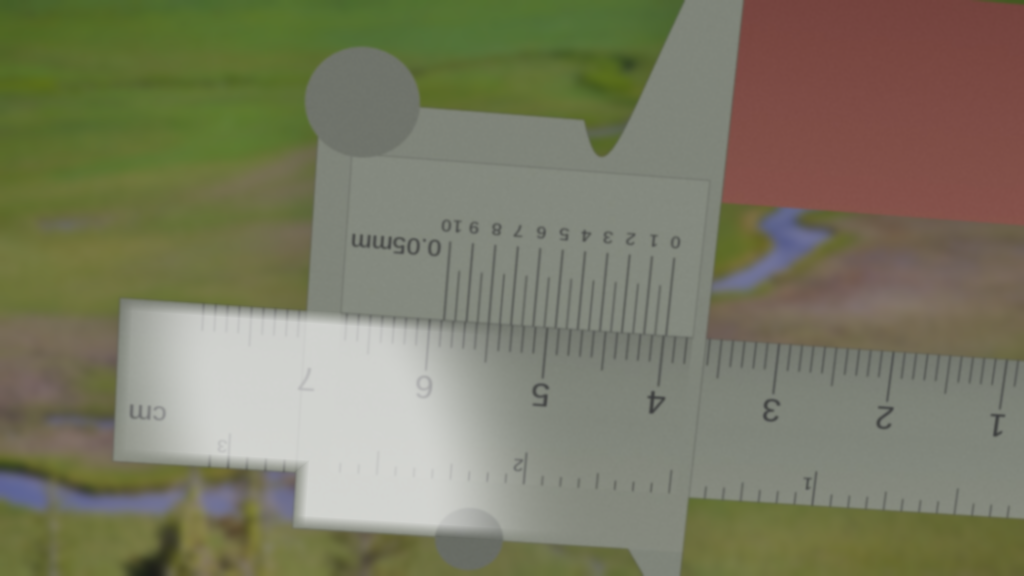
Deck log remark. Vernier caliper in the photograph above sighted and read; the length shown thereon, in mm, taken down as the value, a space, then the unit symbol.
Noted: 39.8 mm
